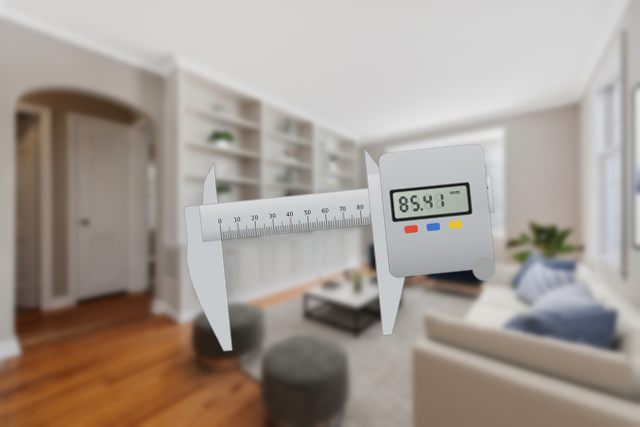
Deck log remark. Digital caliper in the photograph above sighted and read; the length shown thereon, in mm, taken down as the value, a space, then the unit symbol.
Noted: 85.41 mm
